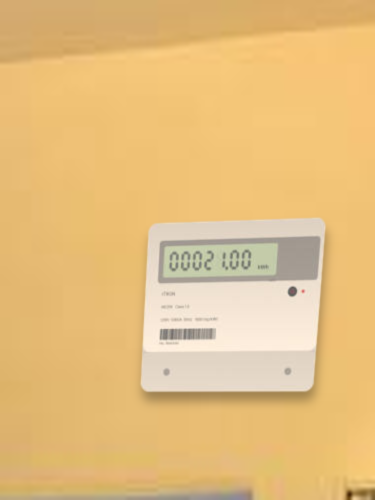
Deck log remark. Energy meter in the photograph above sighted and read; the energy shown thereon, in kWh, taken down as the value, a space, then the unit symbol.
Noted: 21.00 kWh
